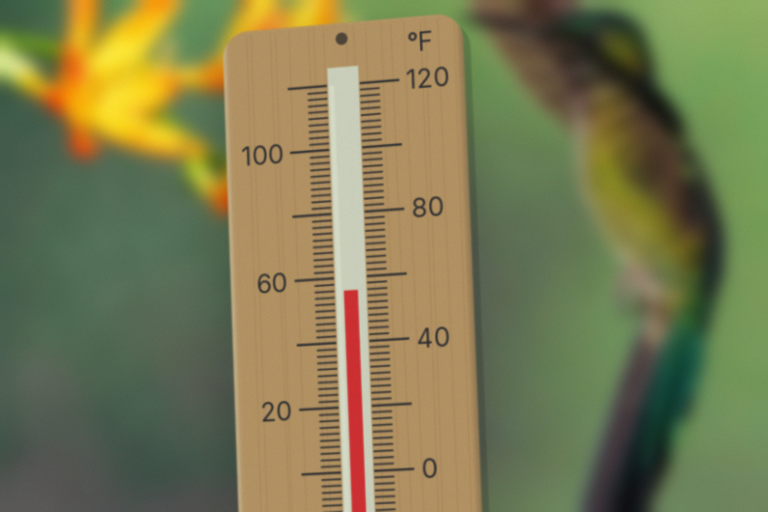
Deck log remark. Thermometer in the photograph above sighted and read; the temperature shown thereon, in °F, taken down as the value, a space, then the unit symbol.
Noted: 56 °F
